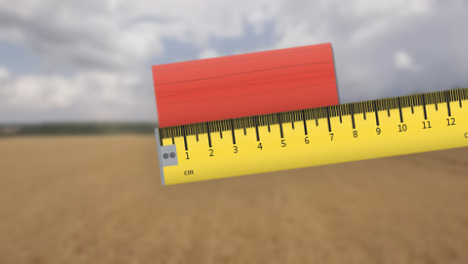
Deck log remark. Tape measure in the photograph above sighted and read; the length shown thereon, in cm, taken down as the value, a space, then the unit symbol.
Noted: 7.5 cm
